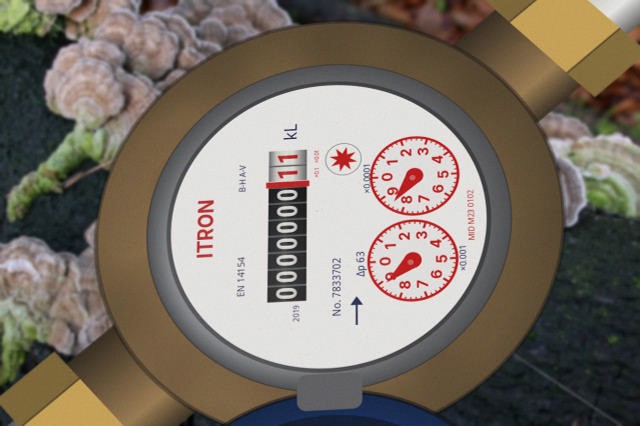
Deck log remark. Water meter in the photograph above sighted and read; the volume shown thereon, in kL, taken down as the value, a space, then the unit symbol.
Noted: 0.1188 kL
